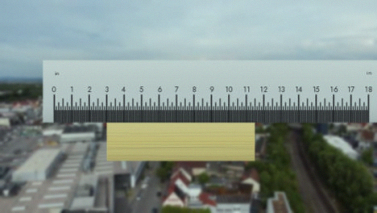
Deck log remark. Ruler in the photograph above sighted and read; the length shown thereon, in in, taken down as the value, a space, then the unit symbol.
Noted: 8.5 in
